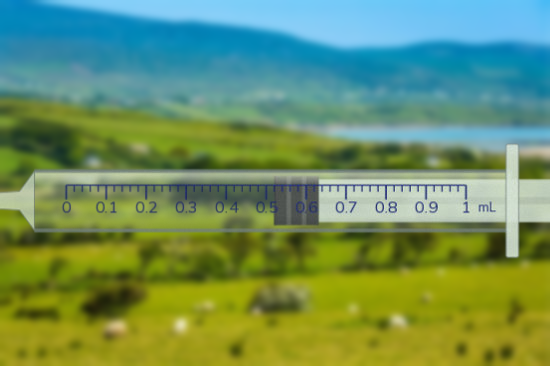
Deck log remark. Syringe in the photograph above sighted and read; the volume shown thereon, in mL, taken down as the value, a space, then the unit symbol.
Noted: 0.52 mL
